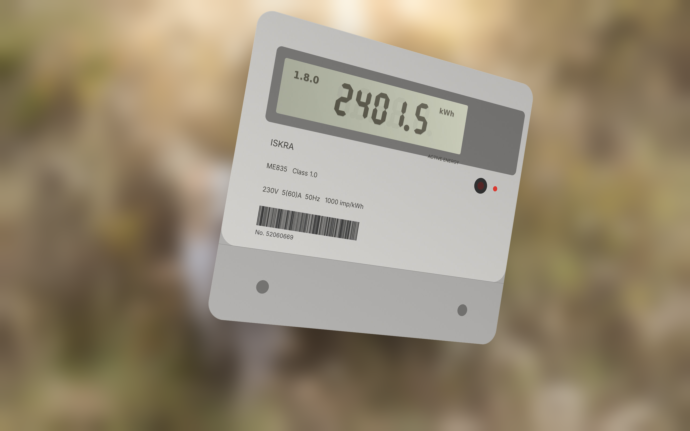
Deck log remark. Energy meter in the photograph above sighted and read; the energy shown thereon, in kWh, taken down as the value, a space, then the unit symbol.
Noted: 2401.5 kWh
